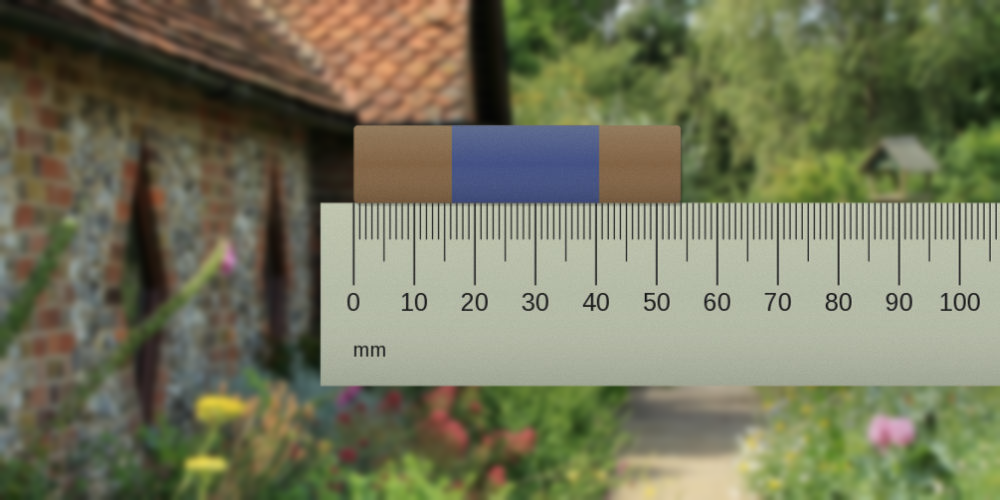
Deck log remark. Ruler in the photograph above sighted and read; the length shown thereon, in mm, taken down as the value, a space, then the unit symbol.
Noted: 54 mm
